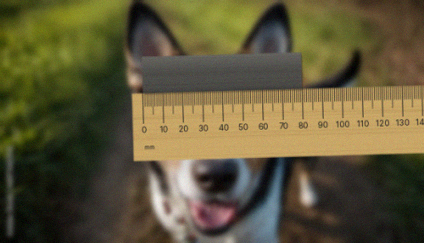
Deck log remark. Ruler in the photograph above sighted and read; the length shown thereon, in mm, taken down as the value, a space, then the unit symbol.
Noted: 80 mm
